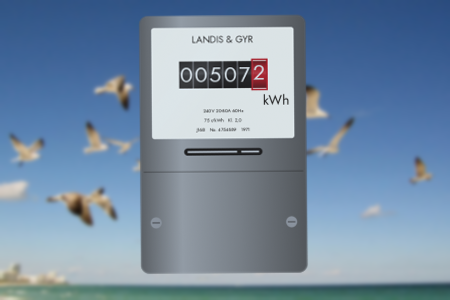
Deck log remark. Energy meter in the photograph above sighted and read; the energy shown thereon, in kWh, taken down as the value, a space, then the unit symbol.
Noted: 507.2 kWh
